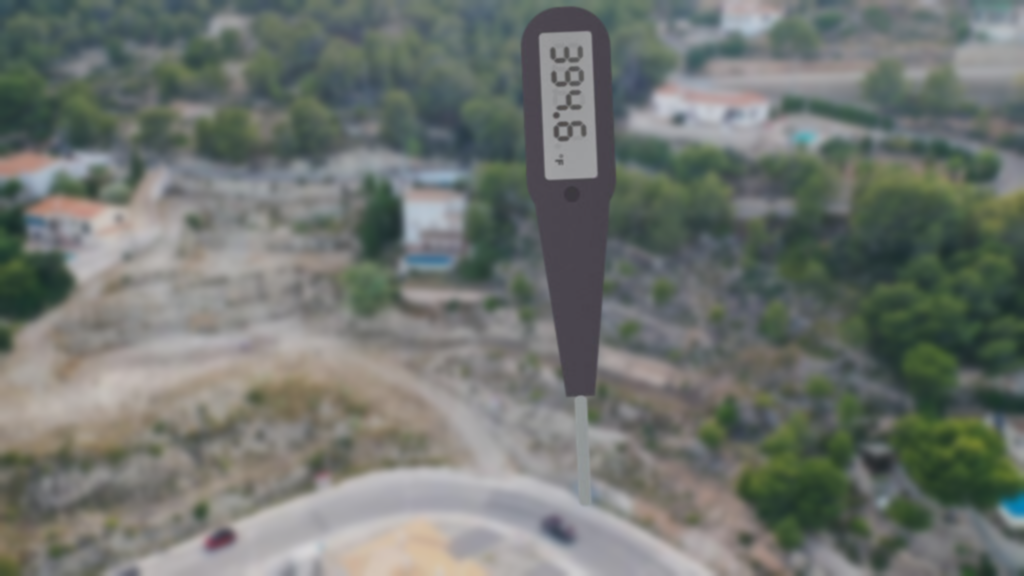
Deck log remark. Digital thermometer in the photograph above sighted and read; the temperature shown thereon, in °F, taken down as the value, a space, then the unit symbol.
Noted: 394.6 °F
